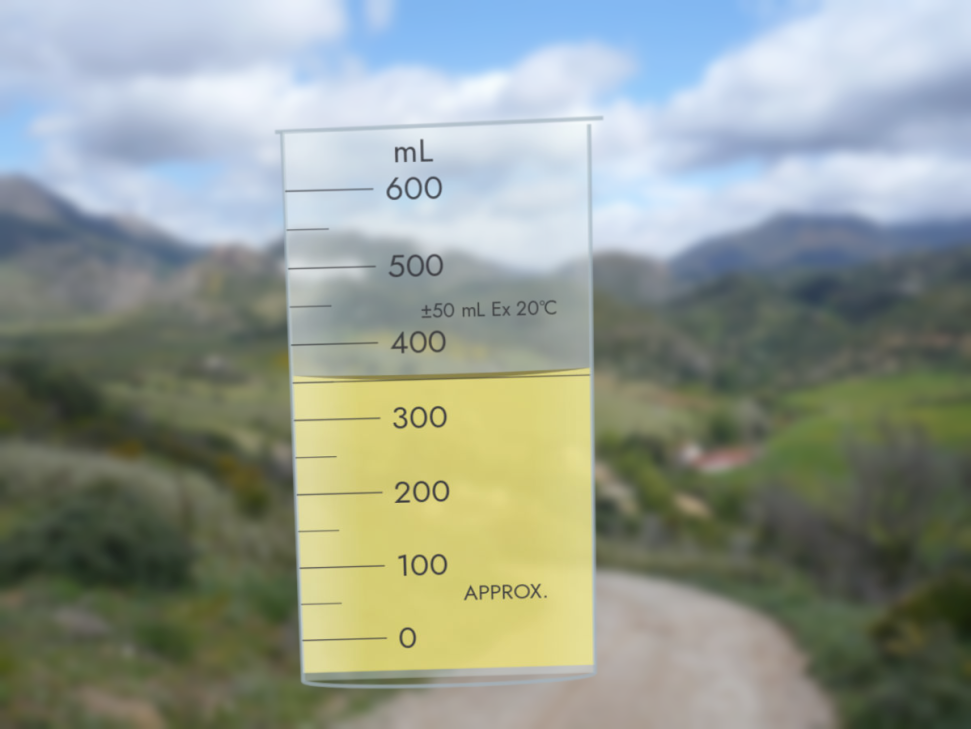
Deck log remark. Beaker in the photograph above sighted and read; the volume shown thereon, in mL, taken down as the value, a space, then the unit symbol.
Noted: 350 mL
